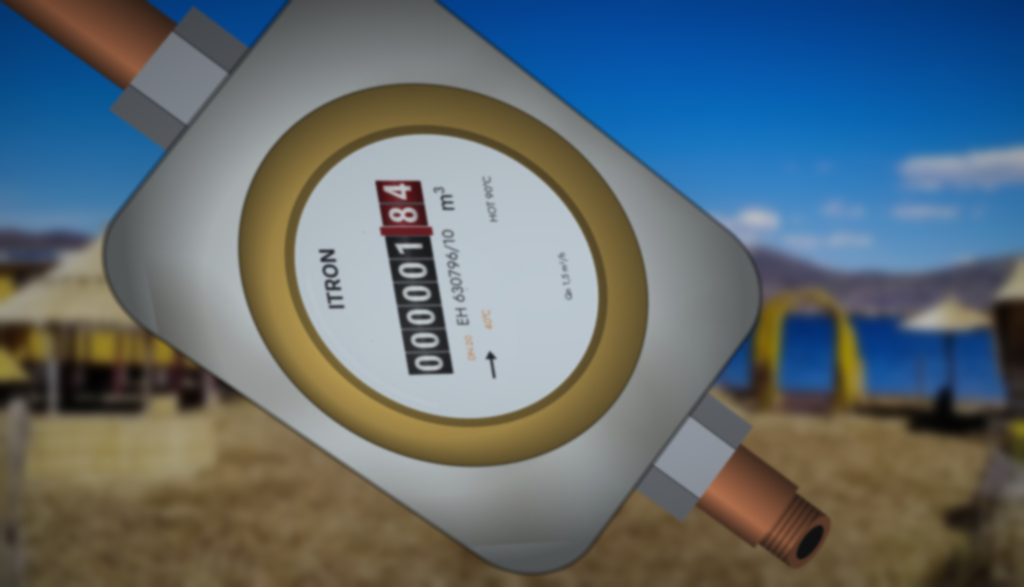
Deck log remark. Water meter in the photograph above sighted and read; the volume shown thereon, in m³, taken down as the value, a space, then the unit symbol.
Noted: 1.84 m³
